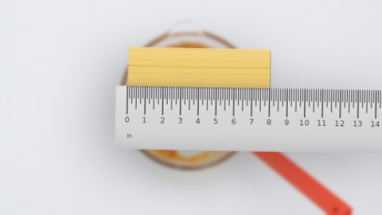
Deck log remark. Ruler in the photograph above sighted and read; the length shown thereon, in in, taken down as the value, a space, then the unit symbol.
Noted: 8 in
